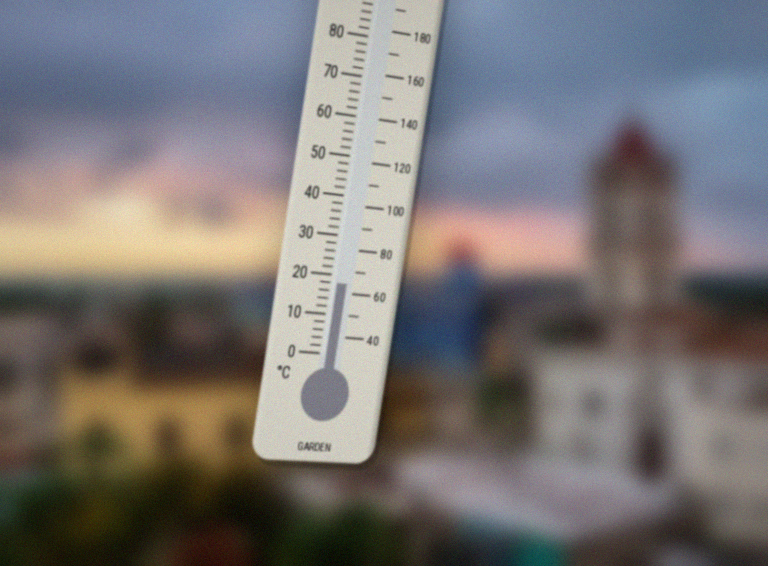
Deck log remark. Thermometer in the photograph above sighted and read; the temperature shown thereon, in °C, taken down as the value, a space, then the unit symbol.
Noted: 18 °C
